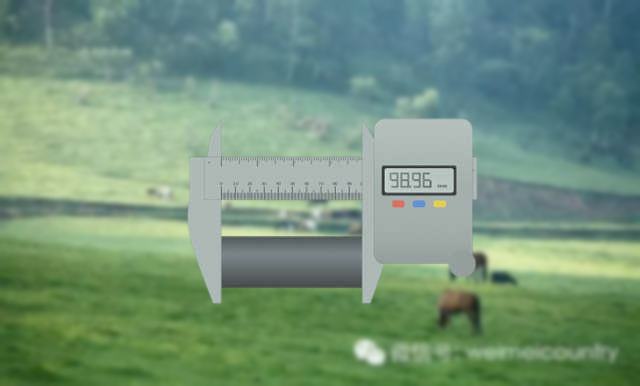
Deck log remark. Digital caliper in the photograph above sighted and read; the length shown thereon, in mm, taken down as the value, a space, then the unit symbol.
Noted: 98.96 mm
